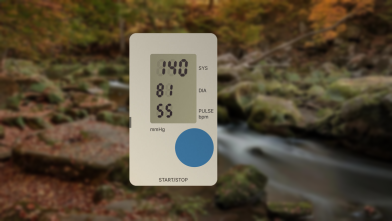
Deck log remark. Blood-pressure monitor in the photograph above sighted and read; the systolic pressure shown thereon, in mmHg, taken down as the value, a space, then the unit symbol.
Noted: 140 mmHg
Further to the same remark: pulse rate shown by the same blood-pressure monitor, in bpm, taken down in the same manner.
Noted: 55 bpm
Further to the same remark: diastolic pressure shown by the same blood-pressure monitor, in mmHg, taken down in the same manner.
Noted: 81 mmHg
